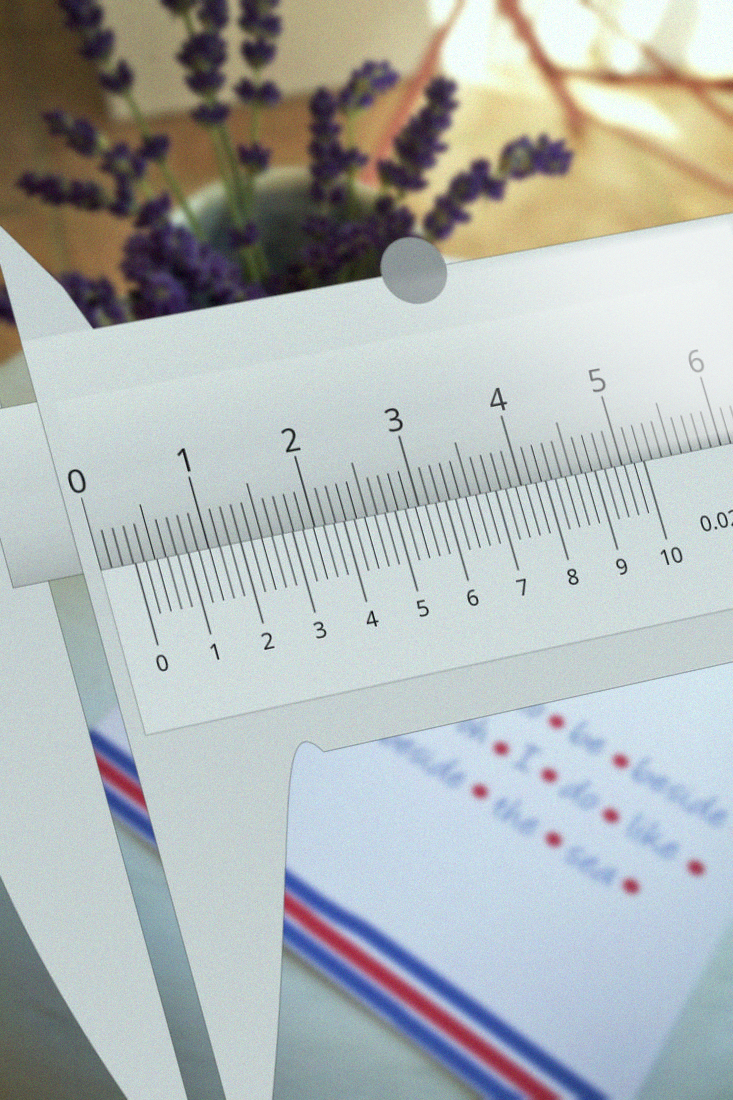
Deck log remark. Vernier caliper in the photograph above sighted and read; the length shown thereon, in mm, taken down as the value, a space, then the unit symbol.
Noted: 3.2 mm
